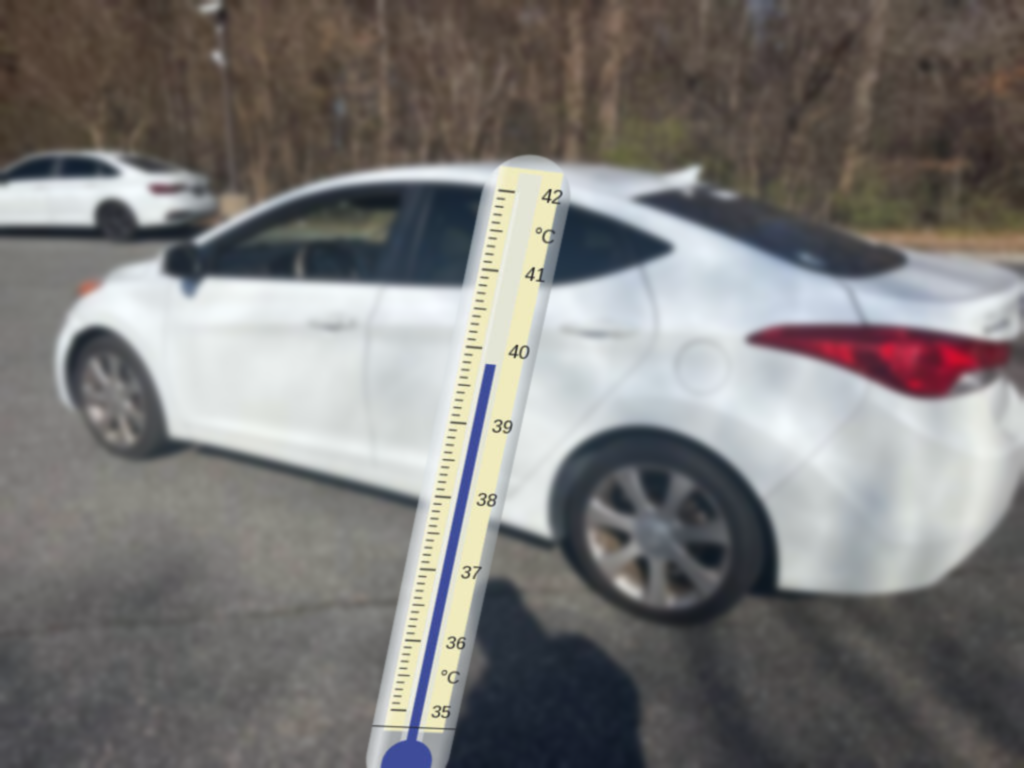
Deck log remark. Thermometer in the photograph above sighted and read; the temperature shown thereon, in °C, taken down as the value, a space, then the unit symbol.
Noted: 39.8 °C
